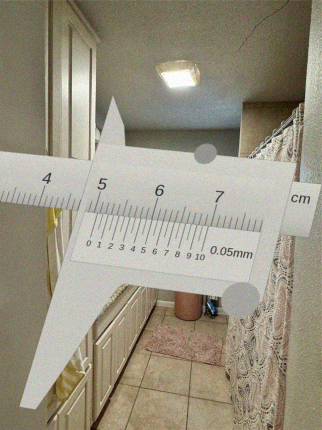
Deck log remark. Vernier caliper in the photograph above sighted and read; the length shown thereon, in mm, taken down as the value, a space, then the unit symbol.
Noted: 50.6 mm
